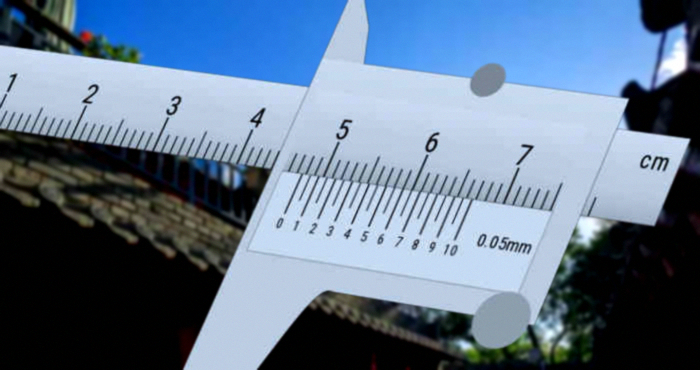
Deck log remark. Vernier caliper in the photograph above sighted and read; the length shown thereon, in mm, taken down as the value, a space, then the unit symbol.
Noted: 47.6 mm
